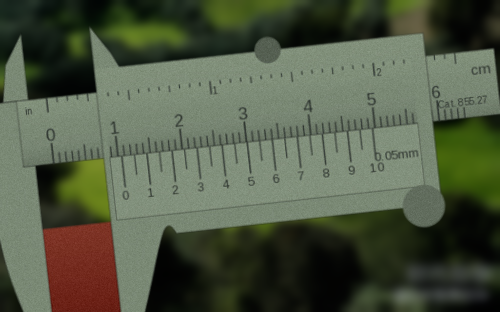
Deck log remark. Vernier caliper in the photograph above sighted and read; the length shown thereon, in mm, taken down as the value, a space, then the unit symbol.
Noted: 10.6 mm
